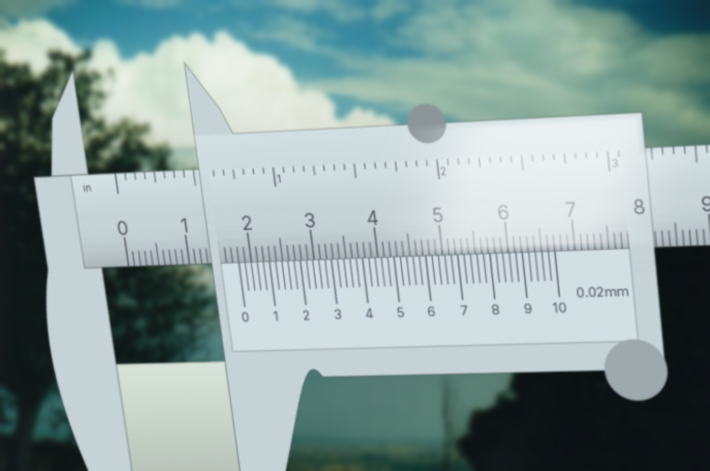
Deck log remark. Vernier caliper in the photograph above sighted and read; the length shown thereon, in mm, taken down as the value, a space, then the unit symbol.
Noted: 18.0 mm
